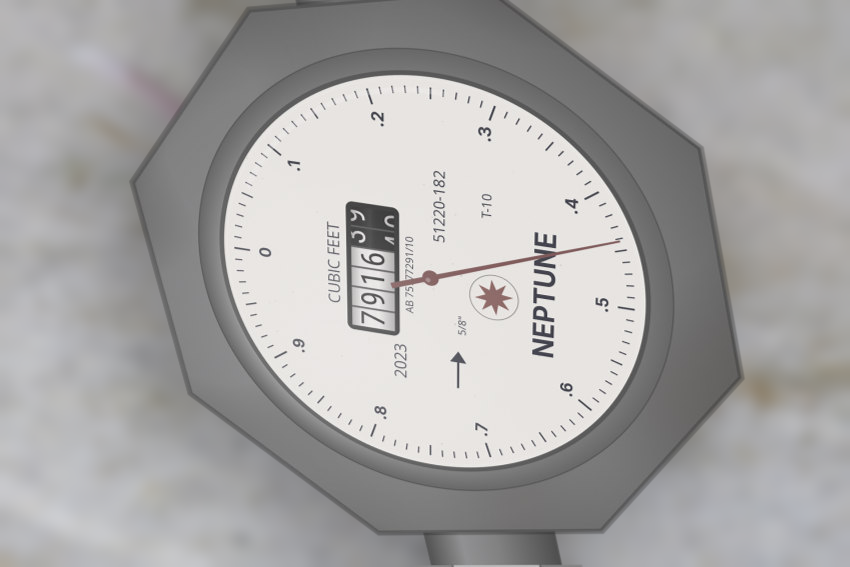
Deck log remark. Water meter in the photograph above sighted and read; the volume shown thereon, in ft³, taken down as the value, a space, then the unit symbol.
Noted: 791639.44 ft³
